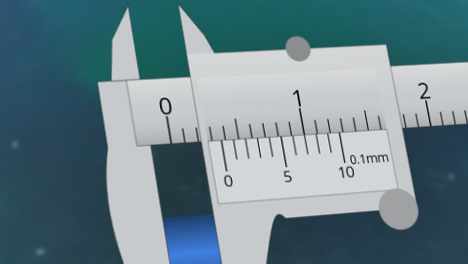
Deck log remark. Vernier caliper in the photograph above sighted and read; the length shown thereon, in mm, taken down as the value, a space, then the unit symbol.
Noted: 3.7 mm
